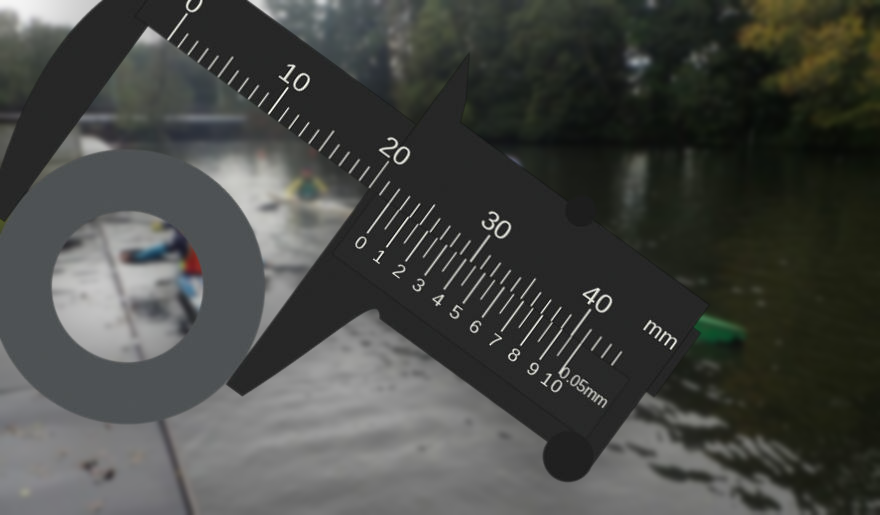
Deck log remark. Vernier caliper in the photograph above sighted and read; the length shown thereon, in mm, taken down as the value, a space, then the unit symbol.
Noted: 22.0 mm
